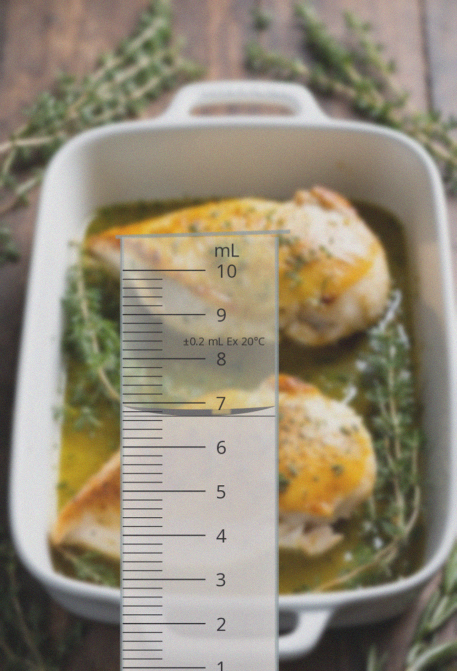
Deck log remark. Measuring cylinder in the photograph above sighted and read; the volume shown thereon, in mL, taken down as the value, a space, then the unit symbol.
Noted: 6.7 mL
